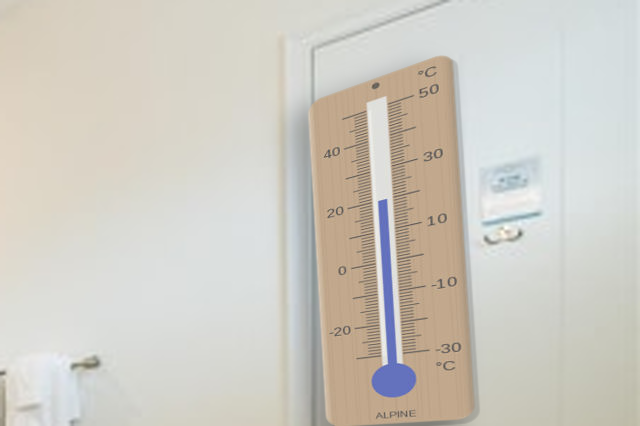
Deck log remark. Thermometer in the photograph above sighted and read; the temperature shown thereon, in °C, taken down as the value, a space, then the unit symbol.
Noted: 20 °C
